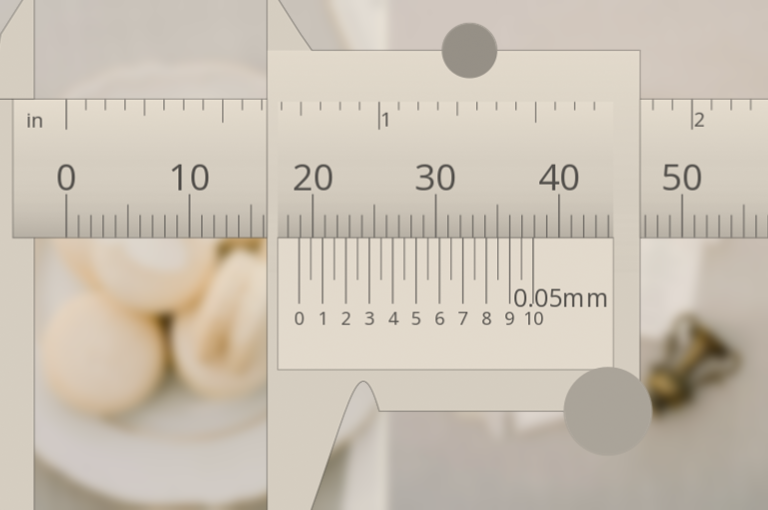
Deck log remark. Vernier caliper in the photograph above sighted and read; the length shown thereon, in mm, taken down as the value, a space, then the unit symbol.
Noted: 18.9 mm
